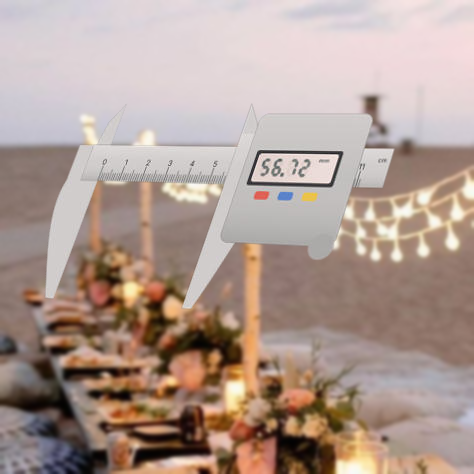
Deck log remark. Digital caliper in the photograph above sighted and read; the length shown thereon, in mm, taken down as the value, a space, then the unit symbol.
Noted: 56.72 mm
